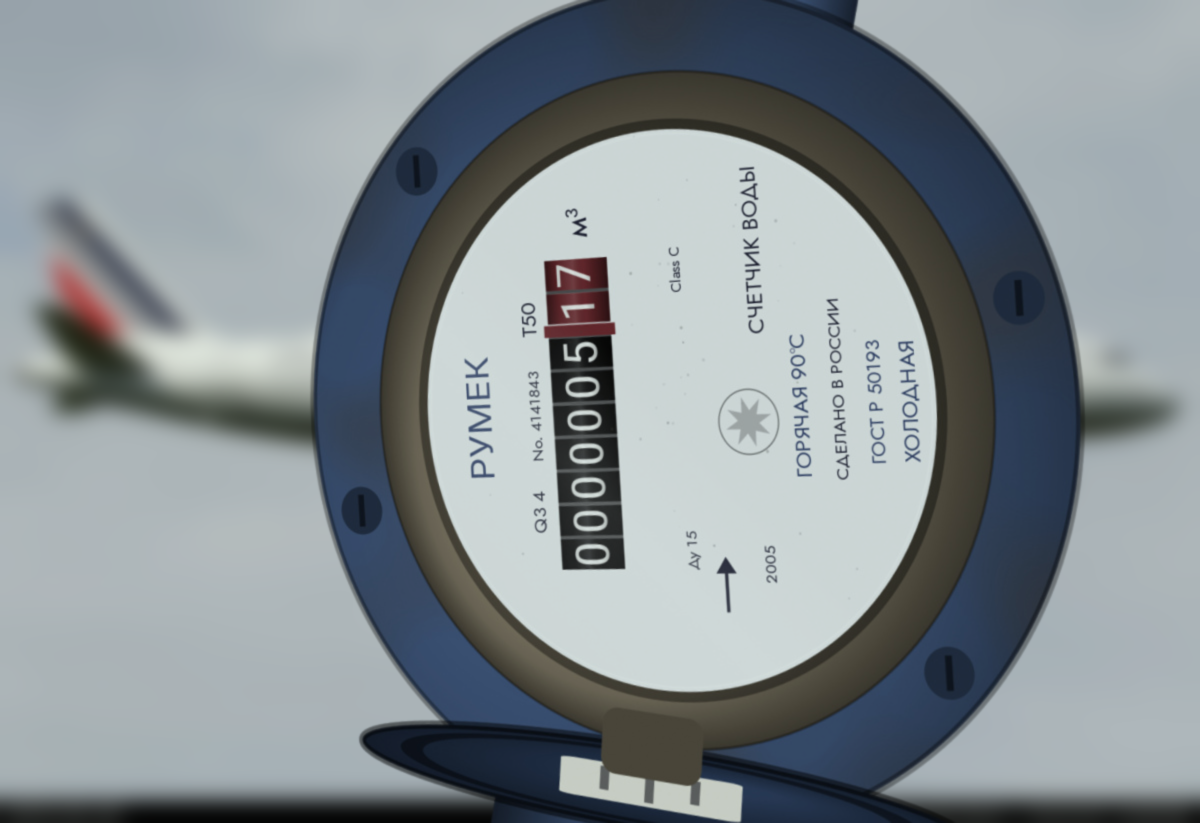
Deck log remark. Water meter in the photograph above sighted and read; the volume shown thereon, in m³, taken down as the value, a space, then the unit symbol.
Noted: 5.17 m³
